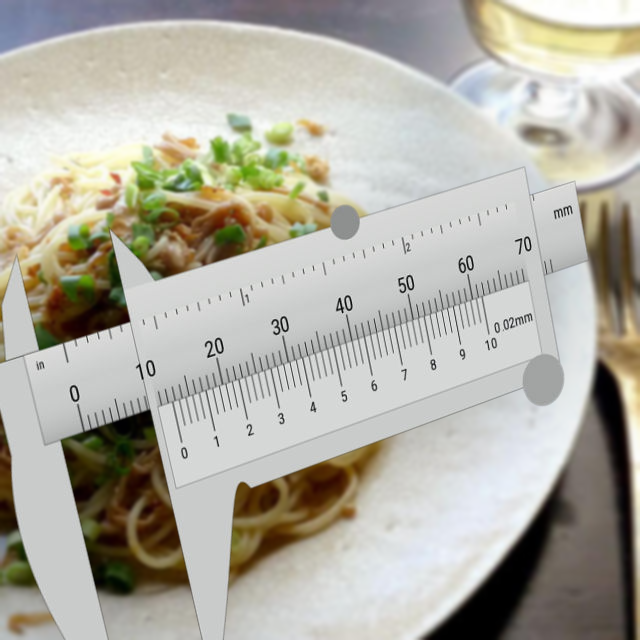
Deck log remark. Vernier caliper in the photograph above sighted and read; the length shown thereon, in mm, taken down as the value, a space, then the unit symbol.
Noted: 12.6 mm
